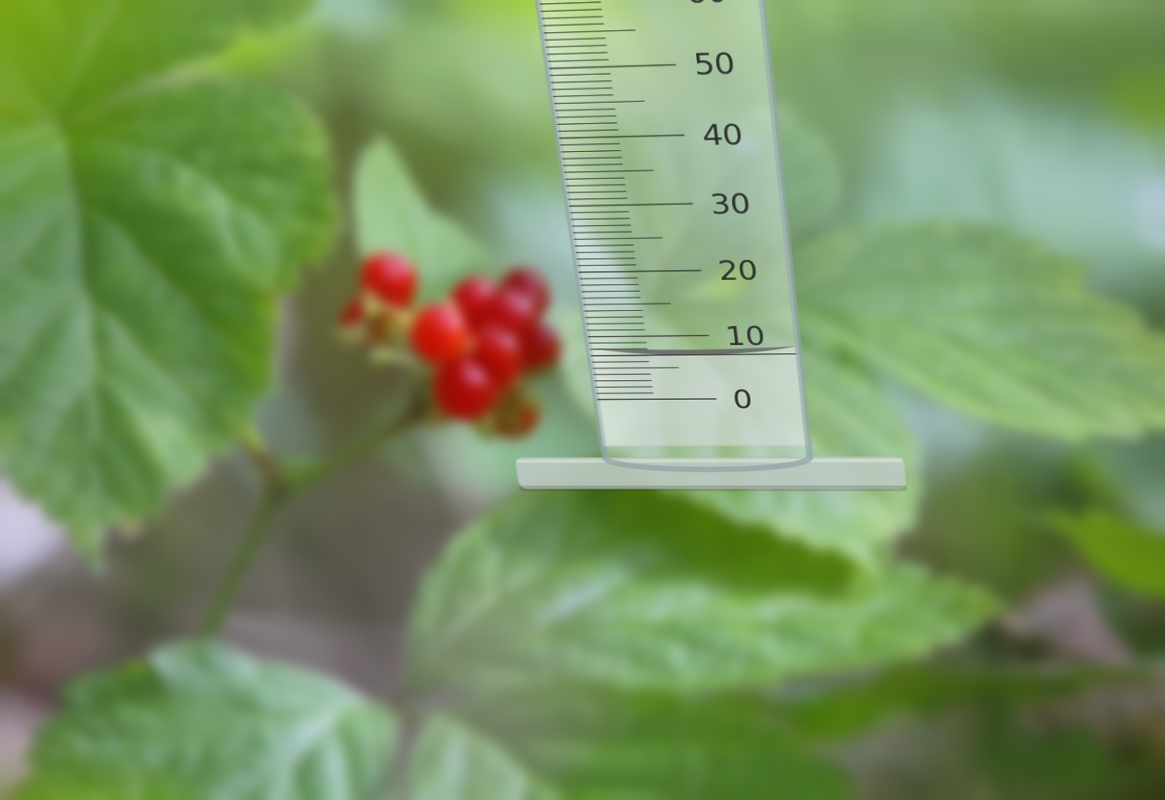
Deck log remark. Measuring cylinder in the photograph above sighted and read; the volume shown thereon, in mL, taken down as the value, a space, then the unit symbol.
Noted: 7 mL
